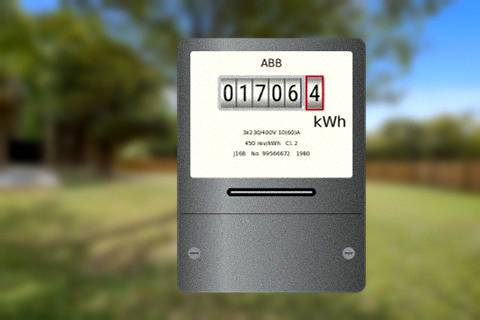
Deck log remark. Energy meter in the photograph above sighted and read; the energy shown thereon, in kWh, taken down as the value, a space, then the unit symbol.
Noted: 1706.4 kWh
